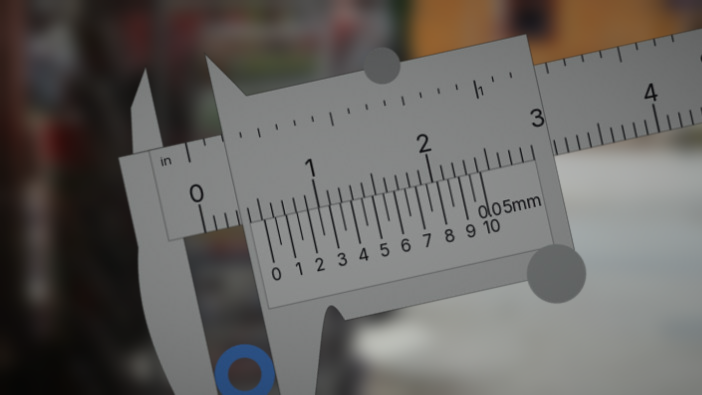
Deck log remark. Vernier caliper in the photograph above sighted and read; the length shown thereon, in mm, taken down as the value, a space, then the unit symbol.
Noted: 5.2 mm
